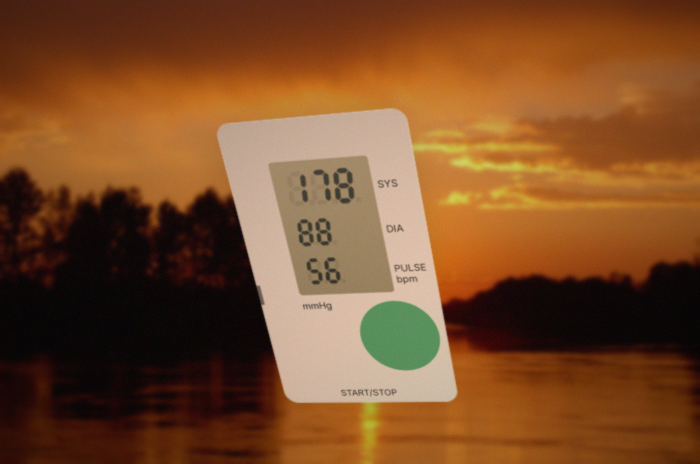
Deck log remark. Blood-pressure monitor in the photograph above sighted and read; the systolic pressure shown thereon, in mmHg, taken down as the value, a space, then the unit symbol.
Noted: 178 mmHg
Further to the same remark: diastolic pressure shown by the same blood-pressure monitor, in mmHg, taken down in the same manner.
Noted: 88 mmHg
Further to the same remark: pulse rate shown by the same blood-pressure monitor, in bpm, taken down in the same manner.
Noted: 56 bpm
